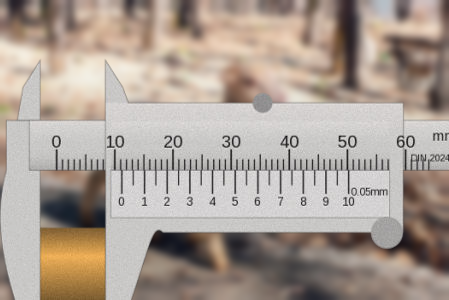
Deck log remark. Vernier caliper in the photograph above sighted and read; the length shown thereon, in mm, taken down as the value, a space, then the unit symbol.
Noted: 11.2 mm
